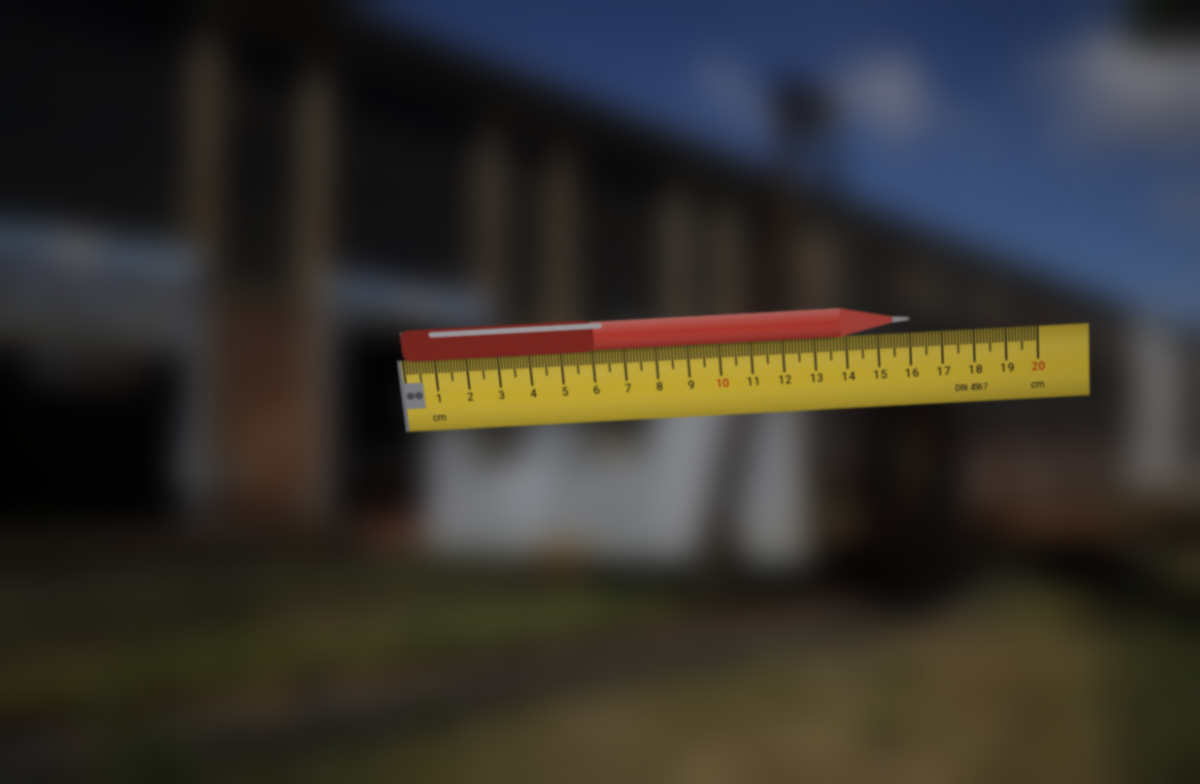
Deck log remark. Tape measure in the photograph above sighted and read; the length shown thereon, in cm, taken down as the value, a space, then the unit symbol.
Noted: 16 cm
